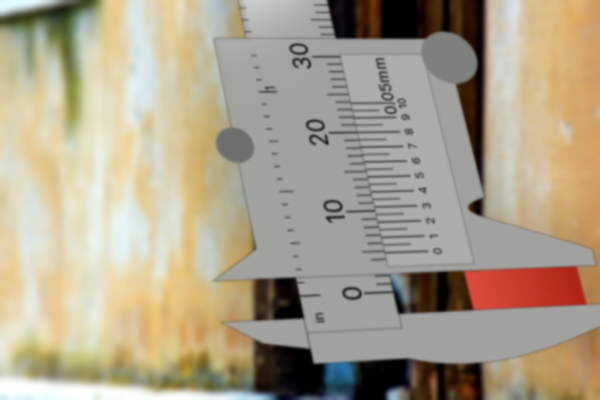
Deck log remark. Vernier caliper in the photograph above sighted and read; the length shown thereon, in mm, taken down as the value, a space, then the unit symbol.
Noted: 4.8 mm
